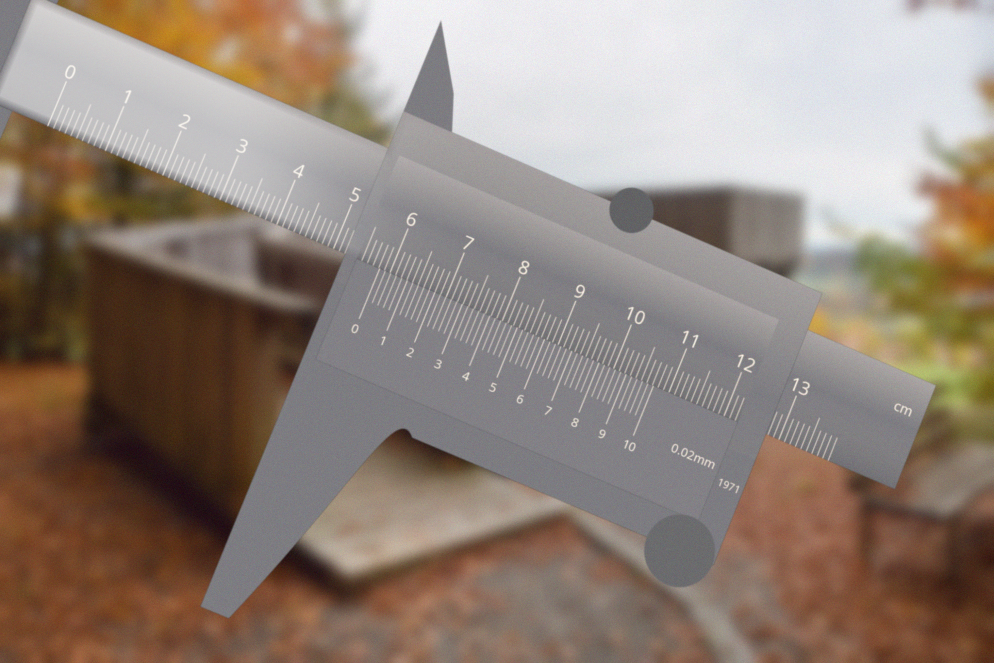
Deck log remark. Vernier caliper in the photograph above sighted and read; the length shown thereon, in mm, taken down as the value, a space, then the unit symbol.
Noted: 58.2 mm
